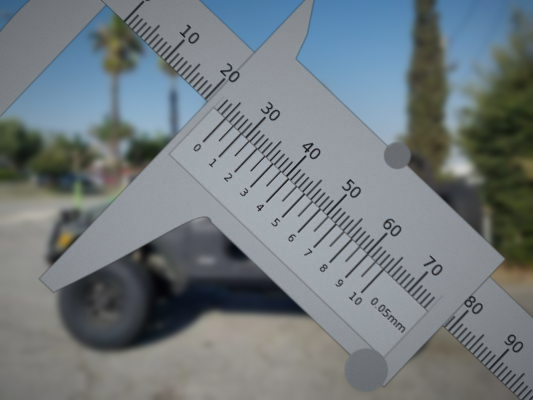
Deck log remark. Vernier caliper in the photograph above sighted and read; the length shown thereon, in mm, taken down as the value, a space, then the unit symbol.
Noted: 25.0 mm
